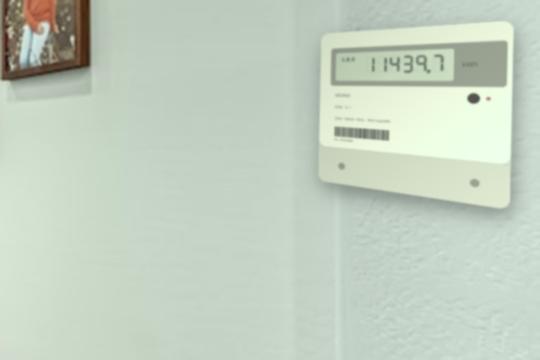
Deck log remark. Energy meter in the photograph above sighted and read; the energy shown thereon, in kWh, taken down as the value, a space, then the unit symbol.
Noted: 11439.7 kWh
